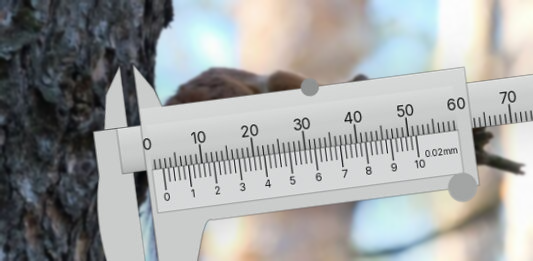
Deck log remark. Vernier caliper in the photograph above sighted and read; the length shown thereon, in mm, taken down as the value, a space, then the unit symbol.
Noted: 2.5 mm
